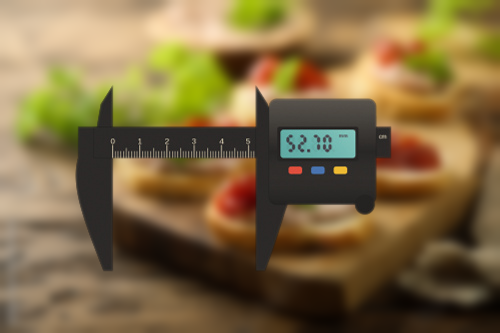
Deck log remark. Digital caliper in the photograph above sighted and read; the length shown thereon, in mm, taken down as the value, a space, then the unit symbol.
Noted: 52.70 mm
